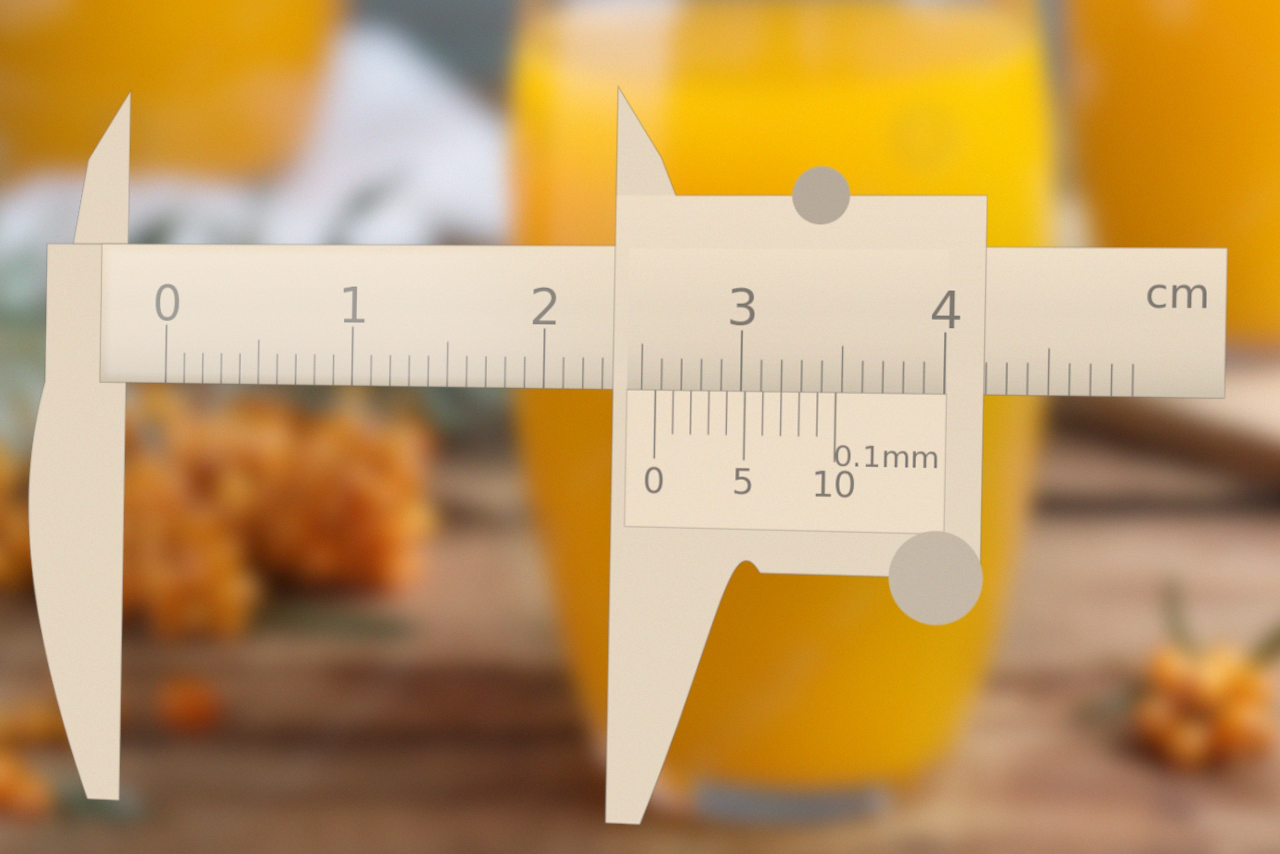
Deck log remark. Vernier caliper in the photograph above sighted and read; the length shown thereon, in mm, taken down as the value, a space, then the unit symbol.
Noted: 25.7 mm
